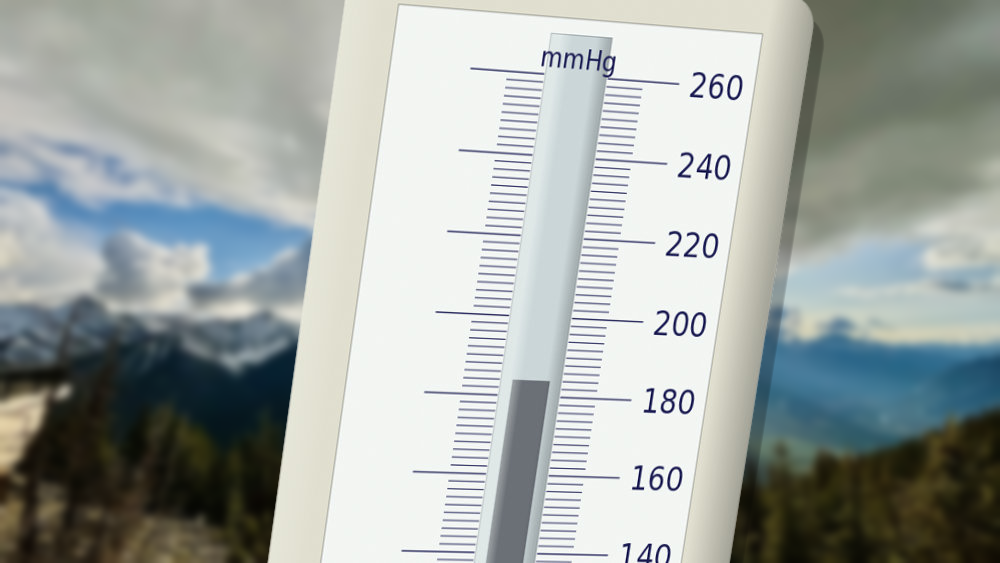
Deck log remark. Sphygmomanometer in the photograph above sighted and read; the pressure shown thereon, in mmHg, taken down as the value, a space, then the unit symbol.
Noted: 184 mmHg
